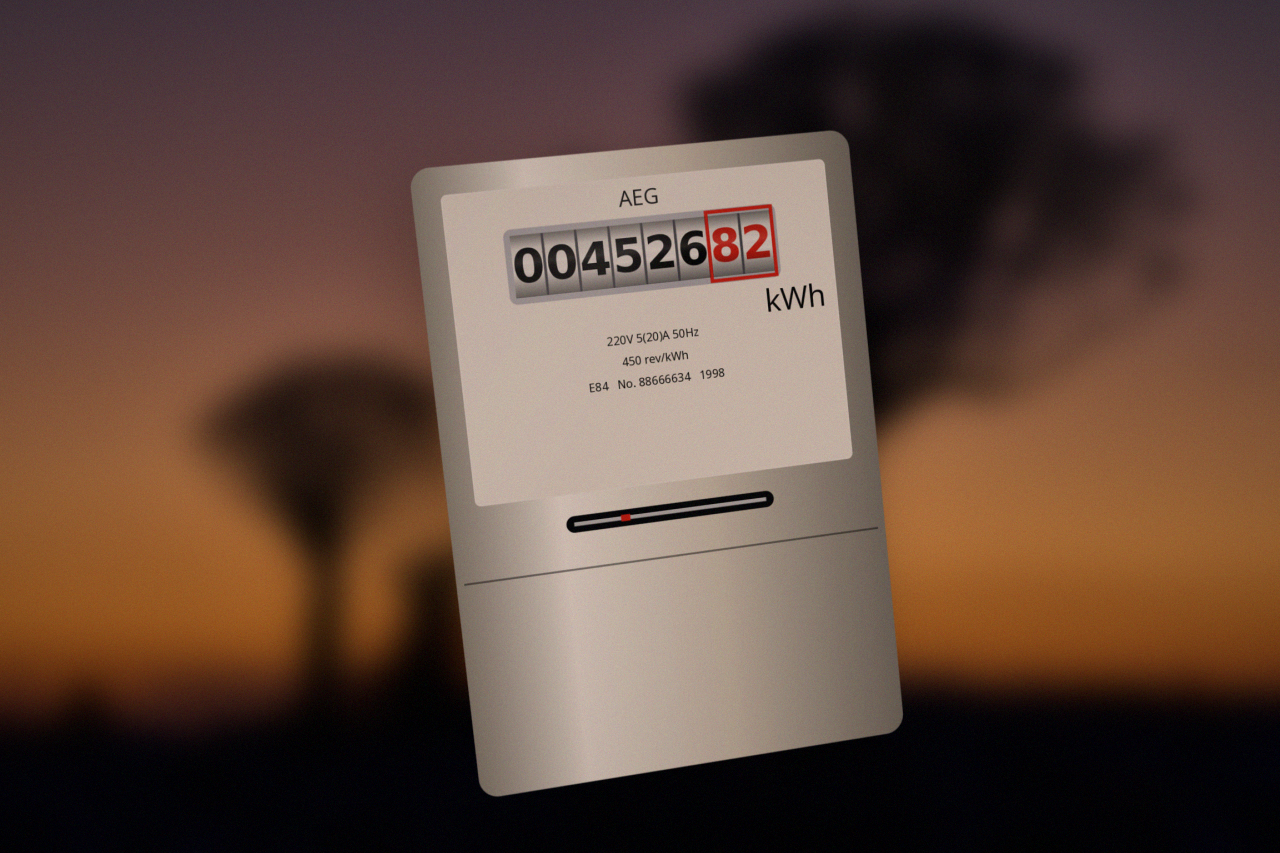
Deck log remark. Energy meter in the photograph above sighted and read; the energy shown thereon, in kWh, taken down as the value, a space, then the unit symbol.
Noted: 4526.82 kWh
